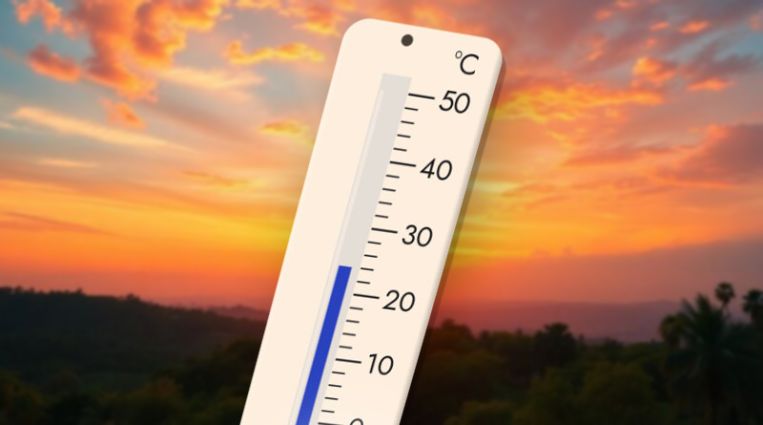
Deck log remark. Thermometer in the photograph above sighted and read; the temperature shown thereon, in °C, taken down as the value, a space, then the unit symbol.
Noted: 24 °C
